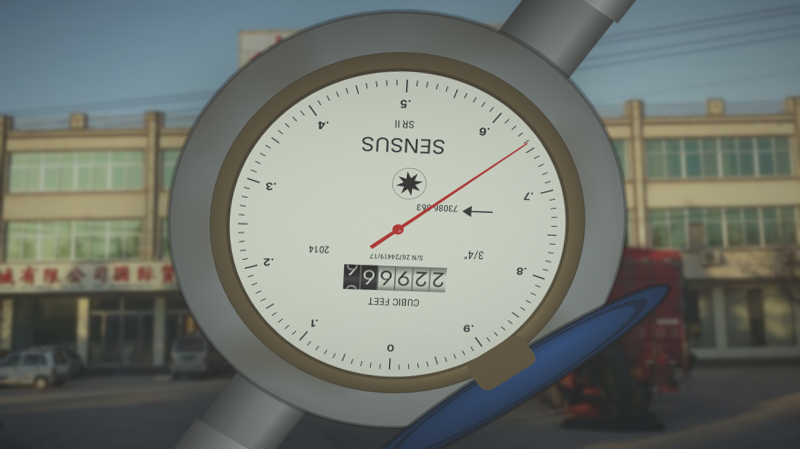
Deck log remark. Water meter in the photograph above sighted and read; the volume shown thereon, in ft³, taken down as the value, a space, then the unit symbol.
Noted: 229665.64 ft³
